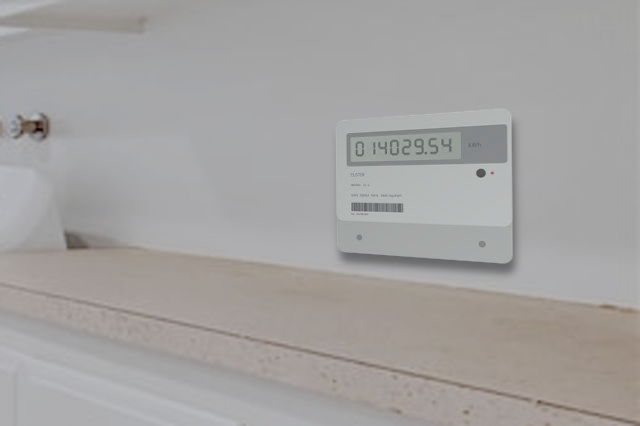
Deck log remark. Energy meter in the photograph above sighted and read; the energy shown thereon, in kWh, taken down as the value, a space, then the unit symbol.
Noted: 14029.54 kWh
